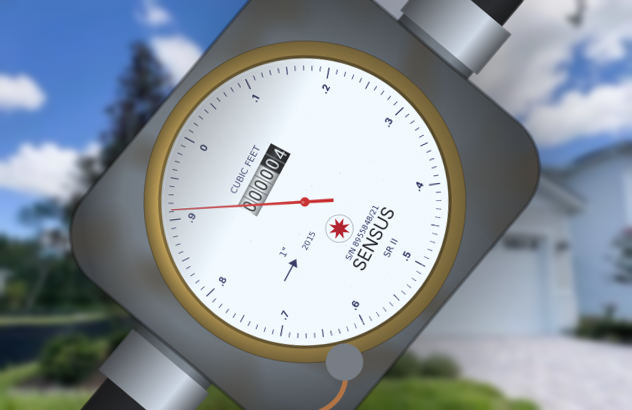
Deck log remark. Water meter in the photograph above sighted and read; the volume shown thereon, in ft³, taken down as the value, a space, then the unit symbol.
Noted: 3.91 ft³
